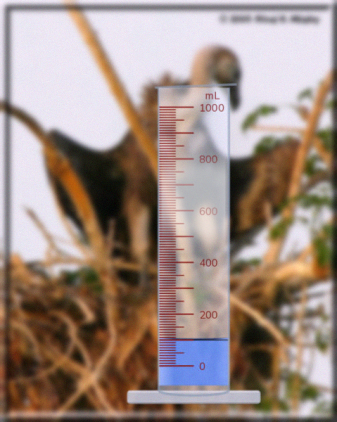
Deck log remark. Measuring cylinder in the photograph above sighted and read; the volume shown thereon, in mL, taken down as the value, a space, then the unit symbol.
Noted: 100 mL
